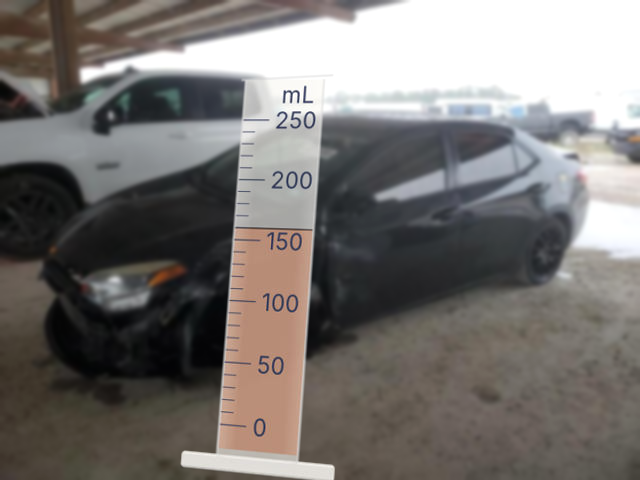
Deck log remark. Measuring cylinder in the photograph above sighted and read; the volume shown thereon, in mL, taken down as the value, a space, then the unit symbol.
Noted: 160 mL
